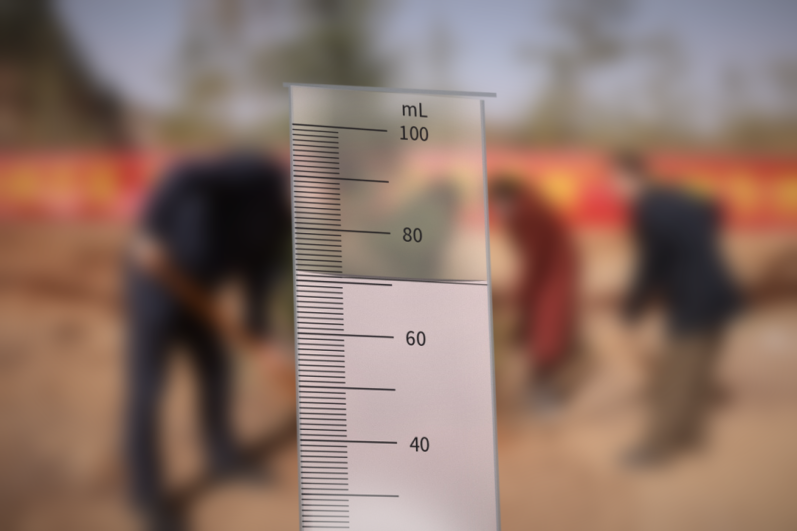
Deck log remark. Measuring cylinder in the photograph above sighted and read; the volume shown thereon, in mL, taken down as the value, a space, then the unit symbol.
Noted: 71 mL
